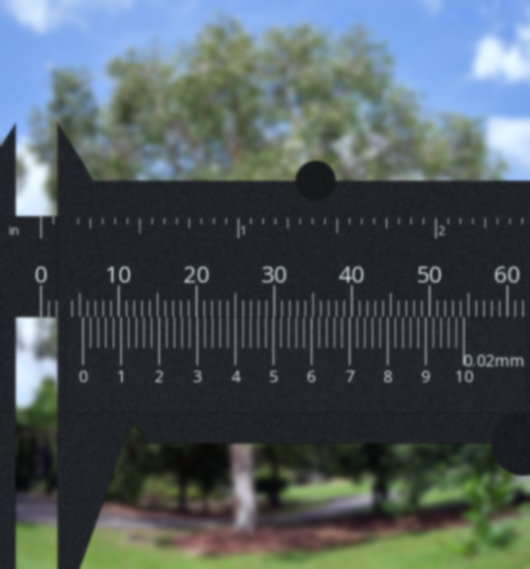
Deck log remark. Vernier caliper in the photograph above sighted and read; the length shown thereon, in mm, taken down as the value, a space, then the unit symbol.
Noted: 5.4 mm
